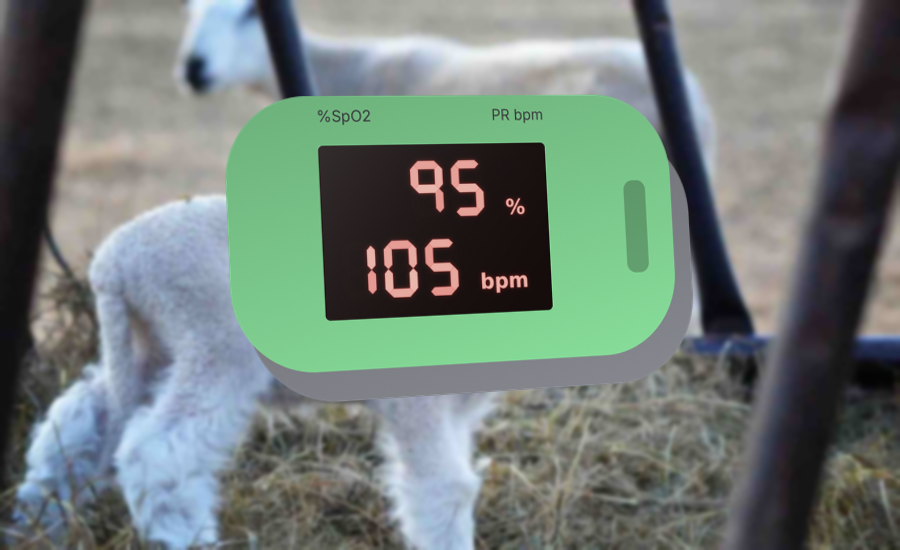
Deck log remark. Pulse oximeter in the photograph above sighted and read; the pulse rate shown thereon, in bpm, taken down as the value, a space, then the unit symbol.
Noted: 105 bpm
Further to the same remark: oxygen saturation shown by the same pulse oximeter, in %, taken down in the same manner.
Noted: 95 %
